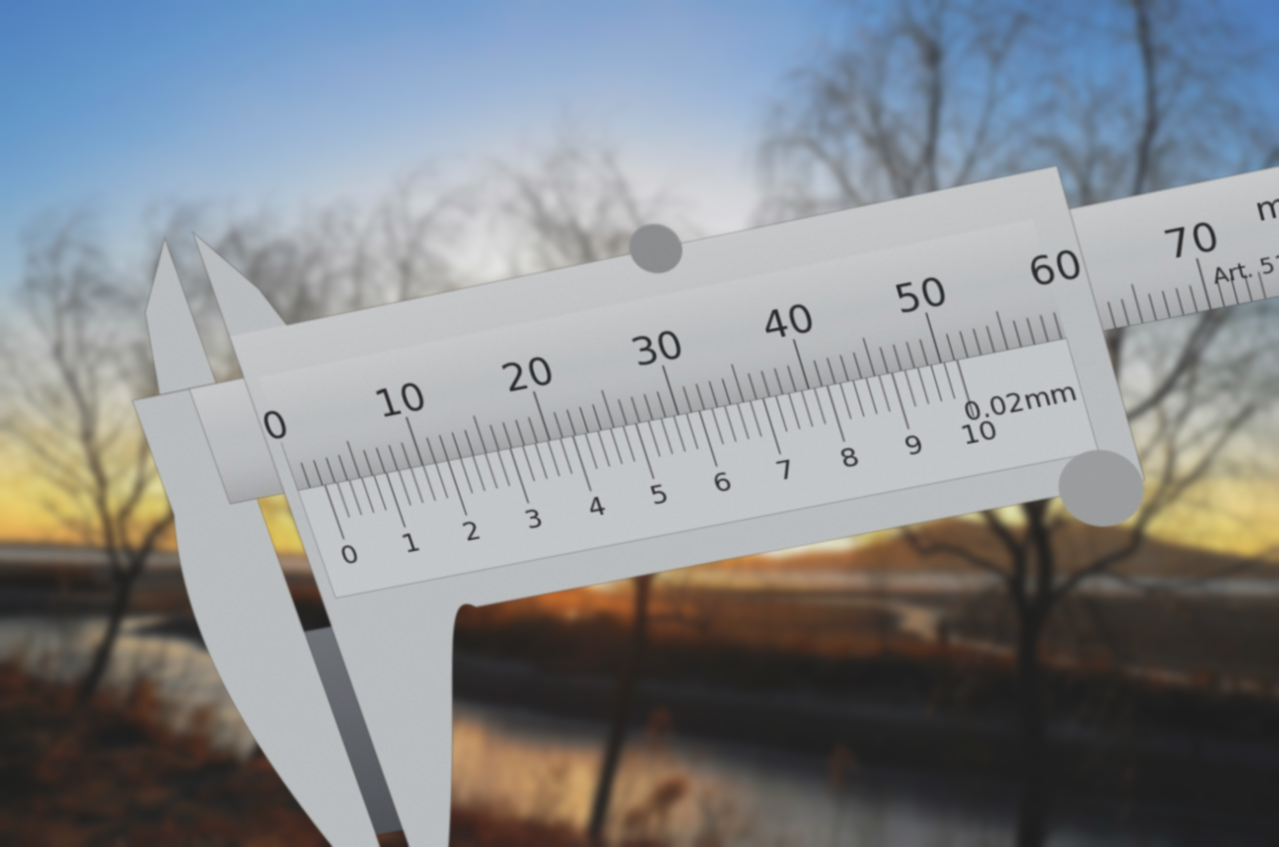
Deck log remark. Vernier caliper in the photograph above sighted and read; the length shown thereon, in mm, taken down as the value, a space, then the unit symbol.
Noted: 2.2 mm
